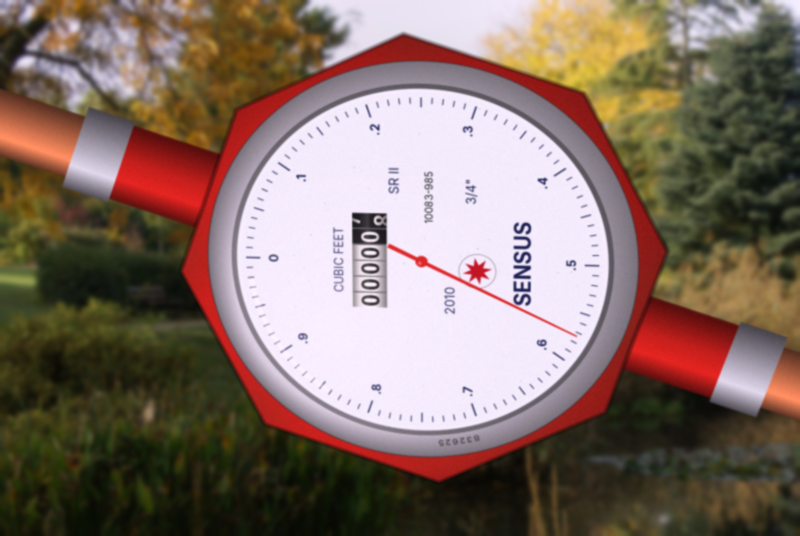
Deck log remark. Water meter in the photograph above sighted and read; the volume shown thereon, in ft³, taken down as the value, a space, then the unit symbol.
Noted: 7.57 ft³
